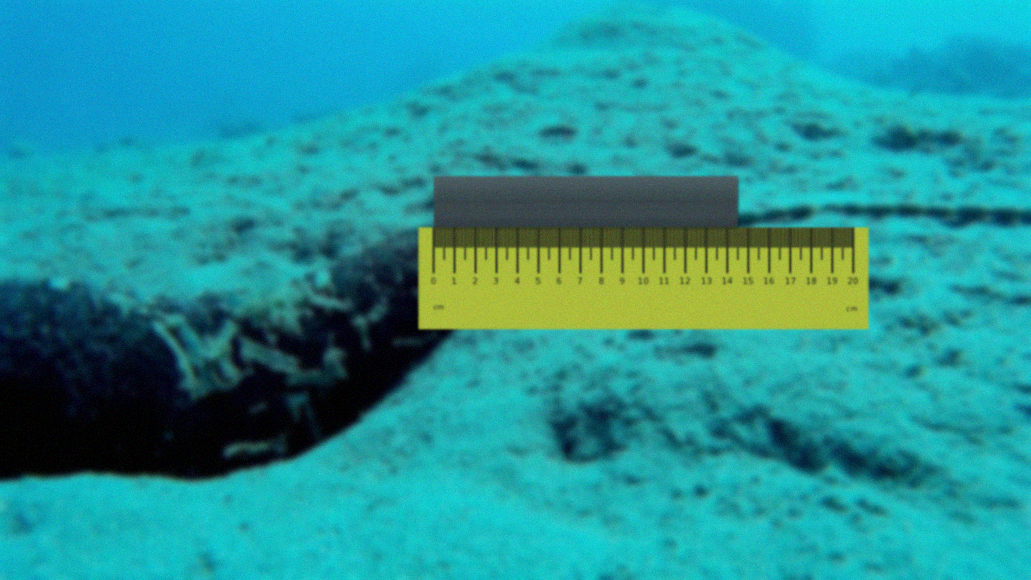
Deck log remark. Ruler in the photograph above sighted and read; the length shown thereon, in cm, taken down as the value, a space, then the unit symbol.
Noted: 14.5 cm
